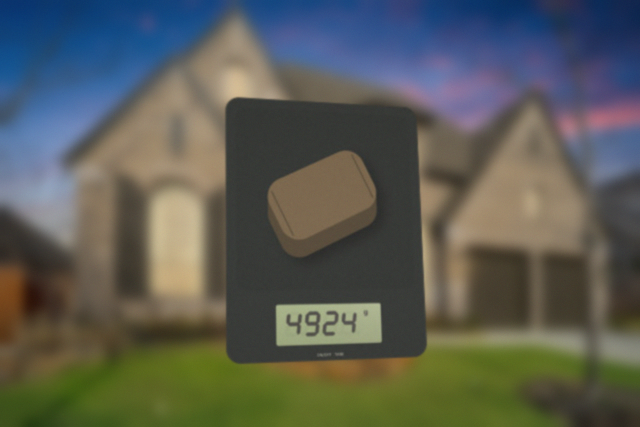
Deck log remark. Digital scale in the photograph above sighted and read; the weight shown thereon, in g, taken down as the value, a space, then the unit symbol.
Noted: 4924 g
